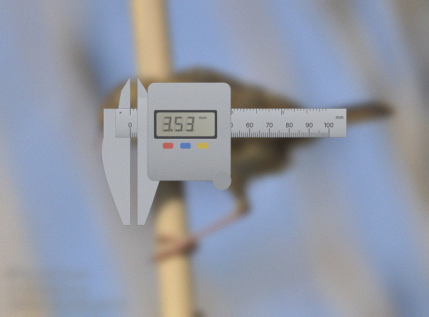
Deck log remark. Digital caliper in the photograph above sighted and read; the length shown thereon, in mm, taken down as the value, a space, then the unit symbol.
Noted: 3.53 mm
